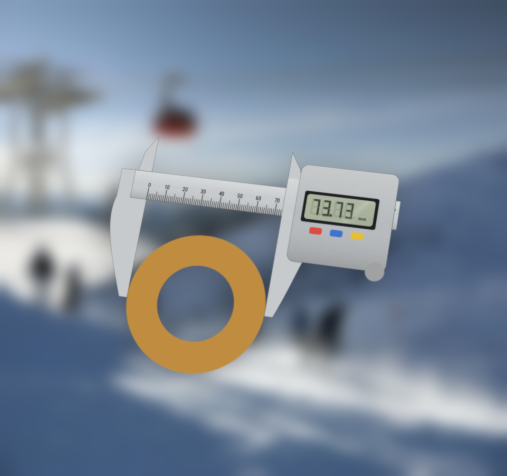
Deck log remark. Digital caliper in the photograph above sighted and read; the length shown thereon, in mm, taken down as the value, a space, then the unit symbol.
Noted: 73.73 mm
